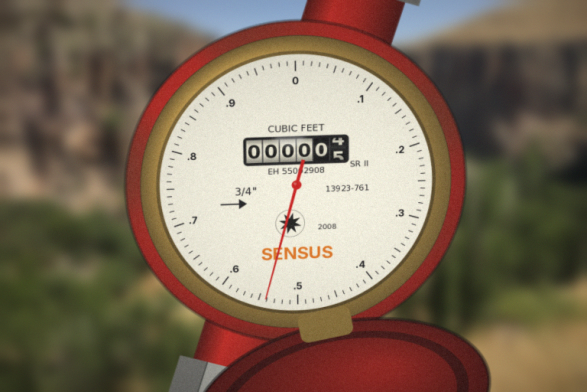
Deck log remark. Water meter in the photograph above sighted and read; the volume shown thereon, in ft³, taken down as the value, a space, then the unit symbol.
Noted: 4.54 ft³
